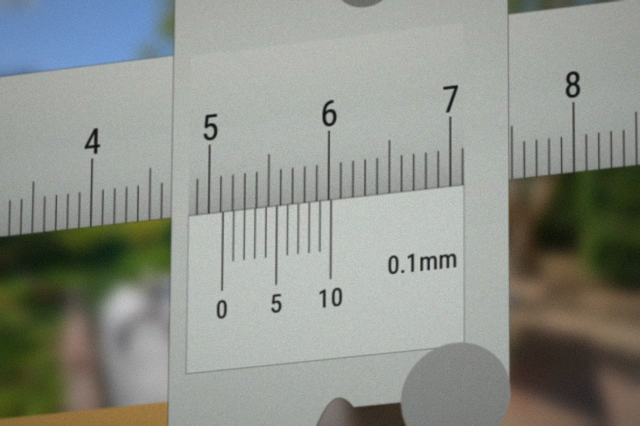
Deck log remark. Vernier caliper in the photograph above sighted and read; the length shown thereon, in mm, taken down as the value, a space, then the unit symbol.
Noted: 51.2 mm
